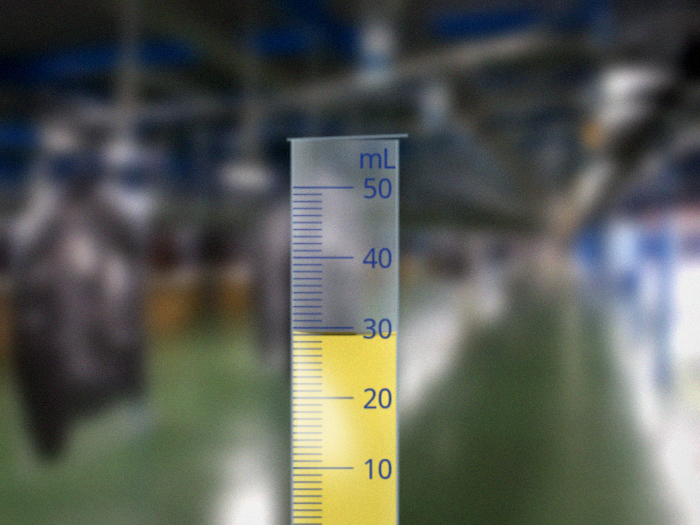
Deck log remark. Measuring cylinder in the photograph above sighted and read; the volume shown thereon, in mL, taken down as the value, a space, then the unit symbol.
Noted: 29 mL
